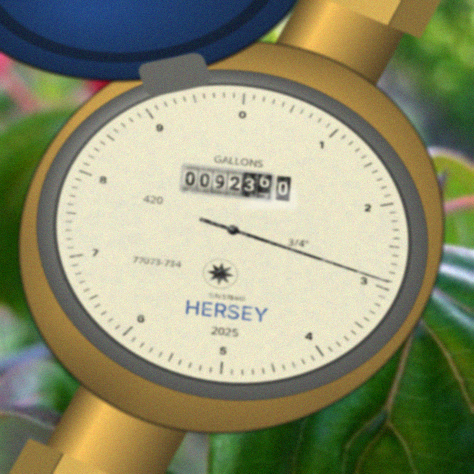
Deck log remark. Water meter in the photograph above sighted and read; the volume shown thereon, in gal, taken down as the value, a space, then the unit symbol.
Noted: 92362.9 gal
